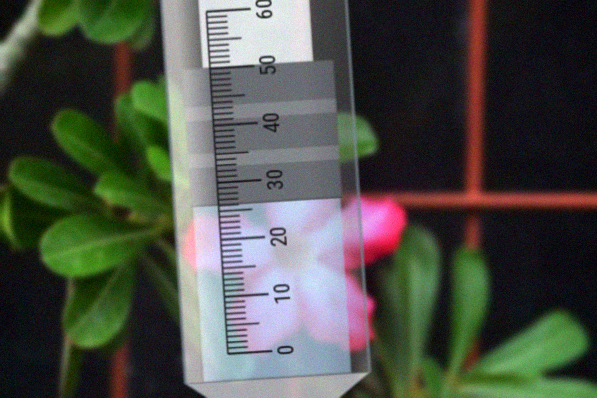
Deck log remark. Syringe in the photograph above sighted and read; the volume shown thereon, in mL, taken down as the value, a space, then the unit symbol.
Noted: 26 mL
